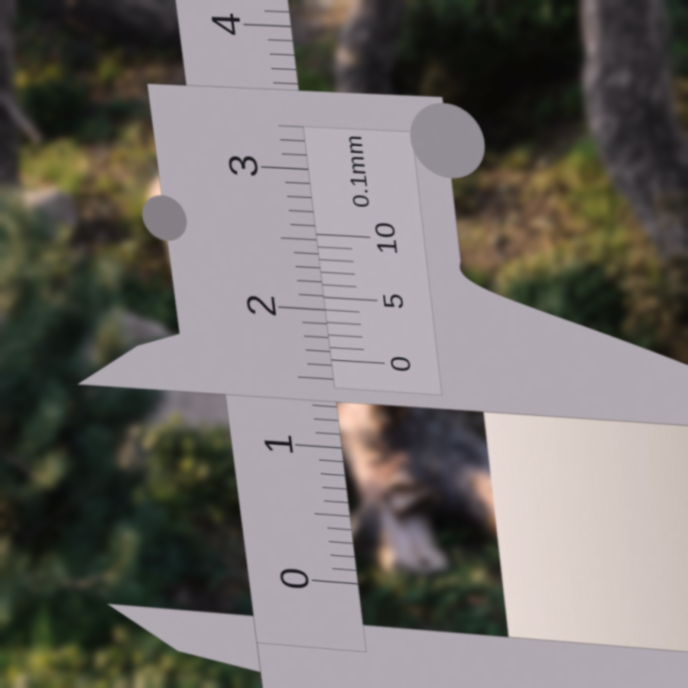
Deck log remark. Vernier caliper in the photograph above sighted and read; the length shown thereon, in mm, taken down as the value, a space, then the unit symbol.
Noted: 16.4 mm
